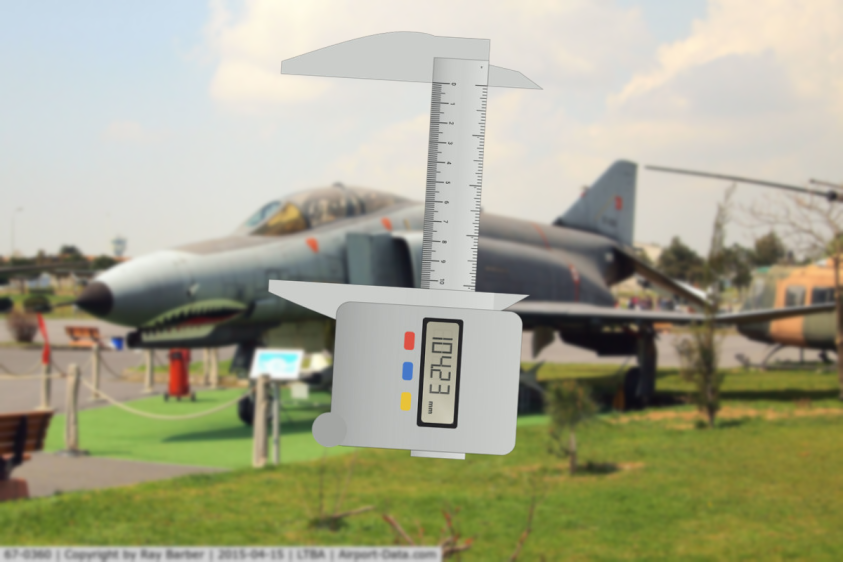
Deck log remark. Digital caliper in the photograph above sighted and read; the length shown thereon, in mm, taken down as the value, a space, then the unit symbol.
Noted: 104.23 mm
